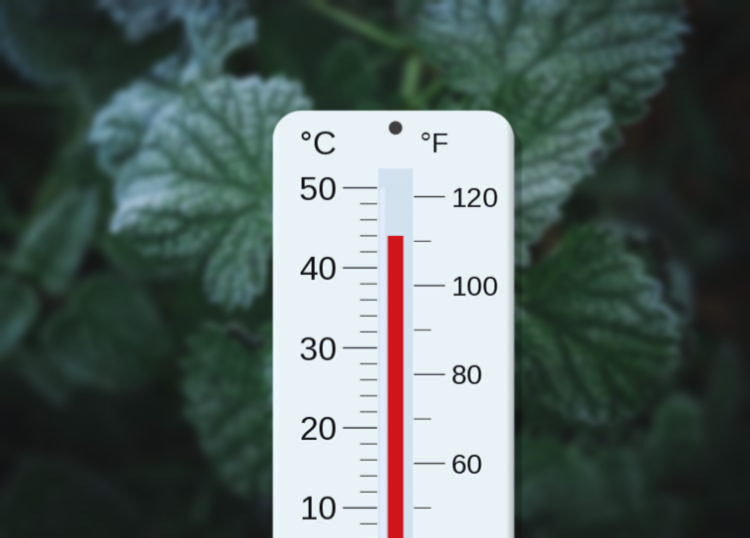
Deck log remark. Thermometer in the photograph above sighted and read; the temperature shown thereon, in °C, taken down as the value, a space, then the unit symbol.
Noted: 44 °C
